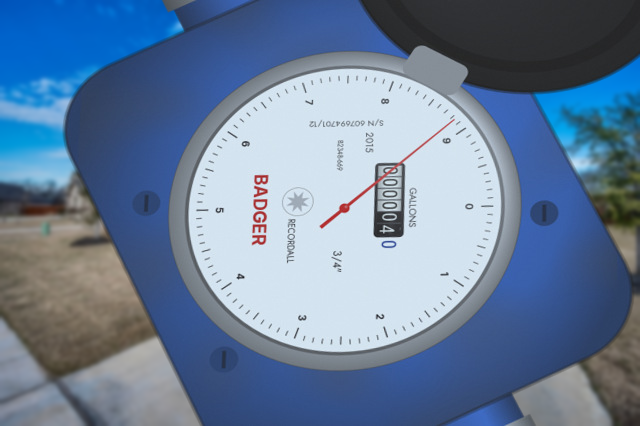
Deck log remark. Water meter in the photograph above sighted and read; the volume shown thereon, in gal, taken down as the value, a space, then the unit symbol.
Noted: 38.8 gal
